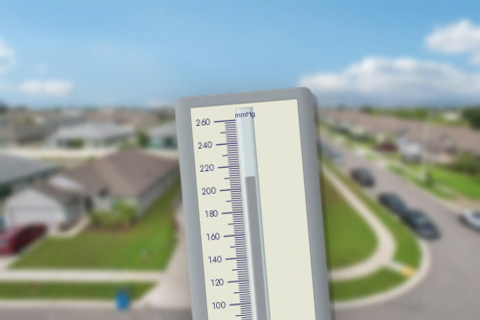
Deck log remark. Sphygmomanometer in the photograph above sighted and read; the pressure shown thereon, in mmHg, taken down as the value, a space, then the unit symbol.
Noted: 210 mmHg
